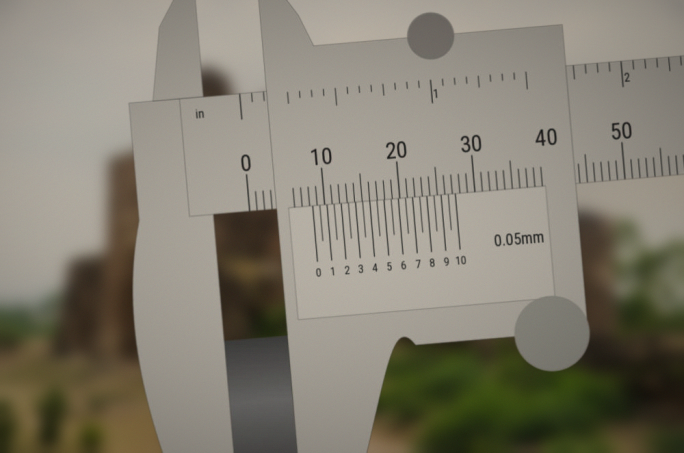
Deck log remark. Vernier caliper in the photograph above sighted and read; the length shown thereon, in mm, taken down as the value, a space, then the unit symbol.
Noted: 8.4 mm
